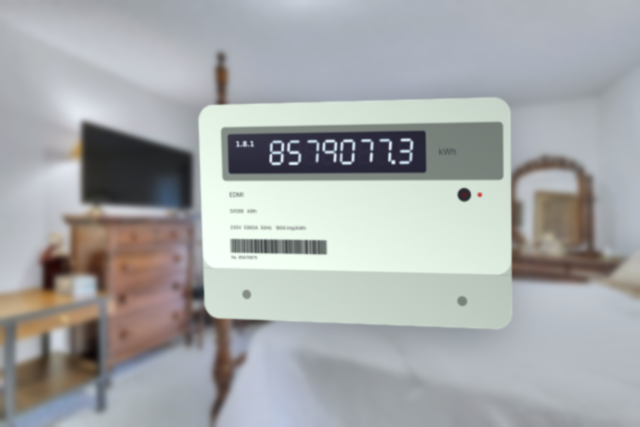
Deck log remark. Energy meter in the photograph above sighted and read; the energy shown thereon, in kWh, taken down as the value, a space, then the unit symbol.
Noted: 8579077.3 kWh
